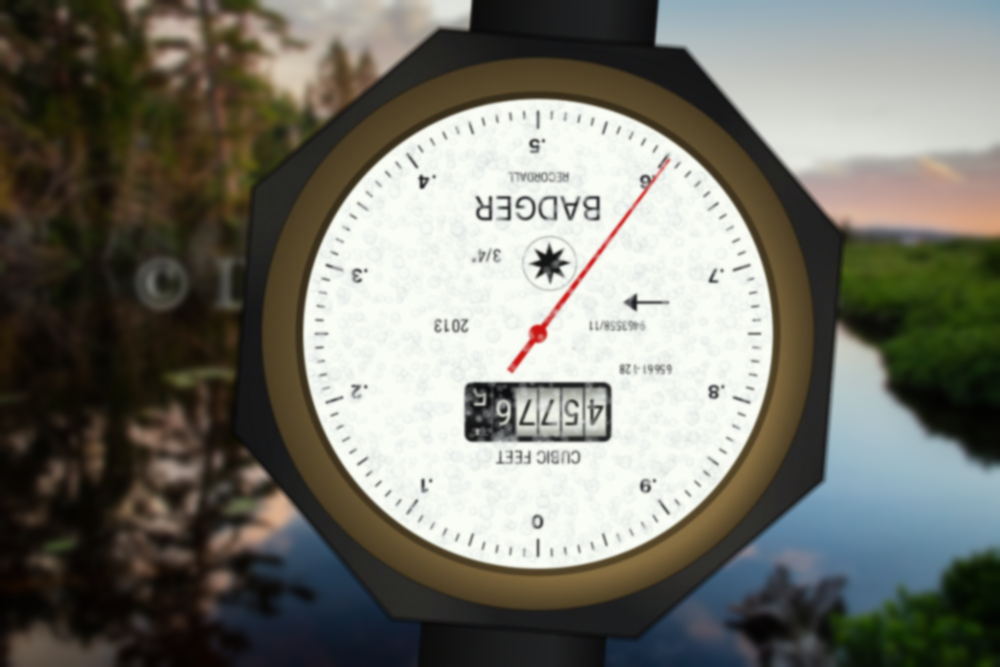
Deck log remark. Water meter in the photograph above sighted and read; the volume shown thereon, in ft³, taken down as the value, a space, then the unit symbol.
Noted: 457764.60 ft³
